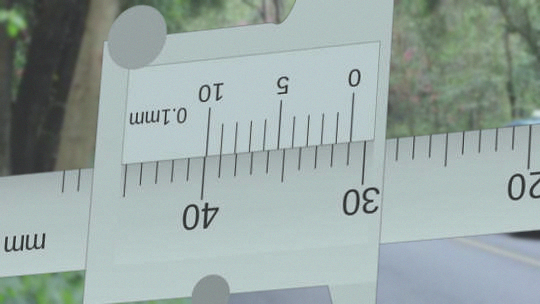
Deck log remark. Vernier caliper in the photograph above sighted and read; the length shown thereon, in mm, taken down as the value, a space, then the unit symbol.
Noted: 30.9 mm
